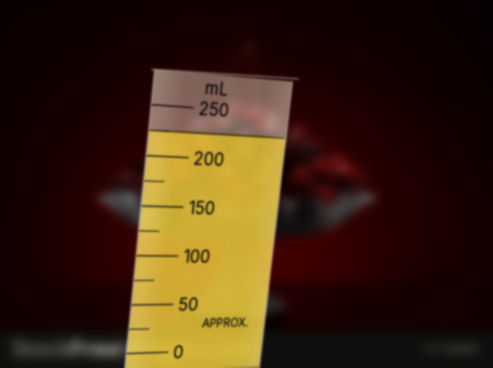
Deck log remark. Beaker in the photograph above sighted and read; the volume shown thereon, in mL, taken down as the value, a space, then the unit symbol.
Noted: 225 mL
